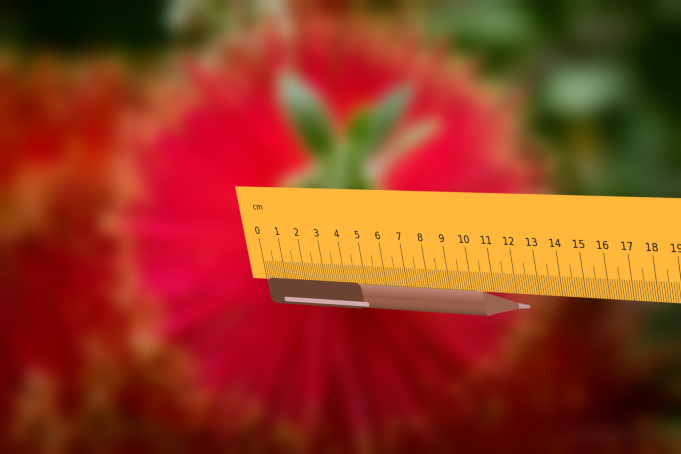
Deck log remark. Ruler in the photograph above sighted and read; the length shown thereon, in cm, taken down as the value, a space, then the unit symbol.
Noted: 12.5 cm
